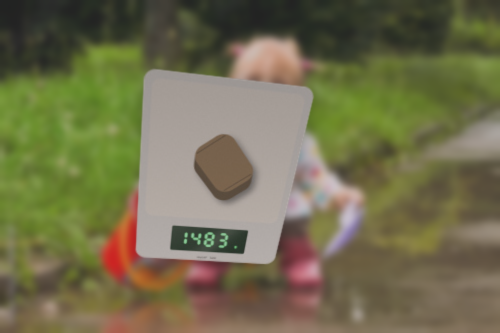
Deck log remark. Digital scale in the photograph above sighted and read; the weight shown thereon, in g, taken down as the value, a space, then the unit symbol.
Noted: 1483 g
